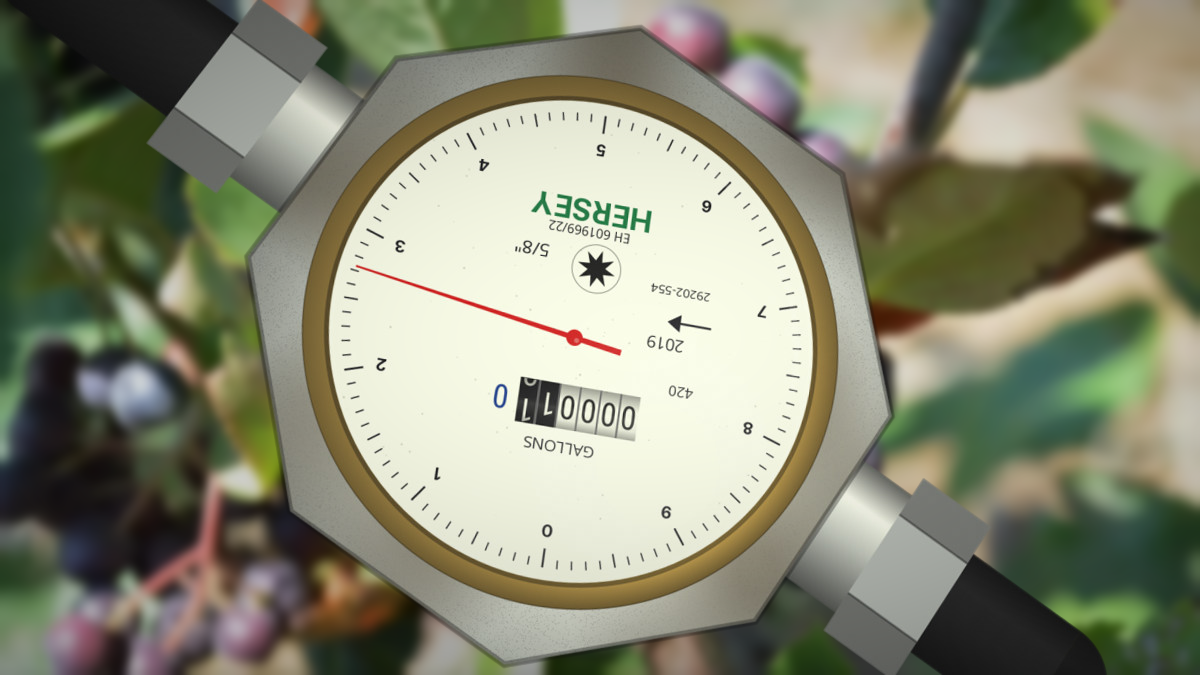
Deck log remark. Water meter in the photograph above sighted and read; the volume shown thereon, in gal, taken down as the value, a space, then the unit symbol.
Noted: 112.7 gal
